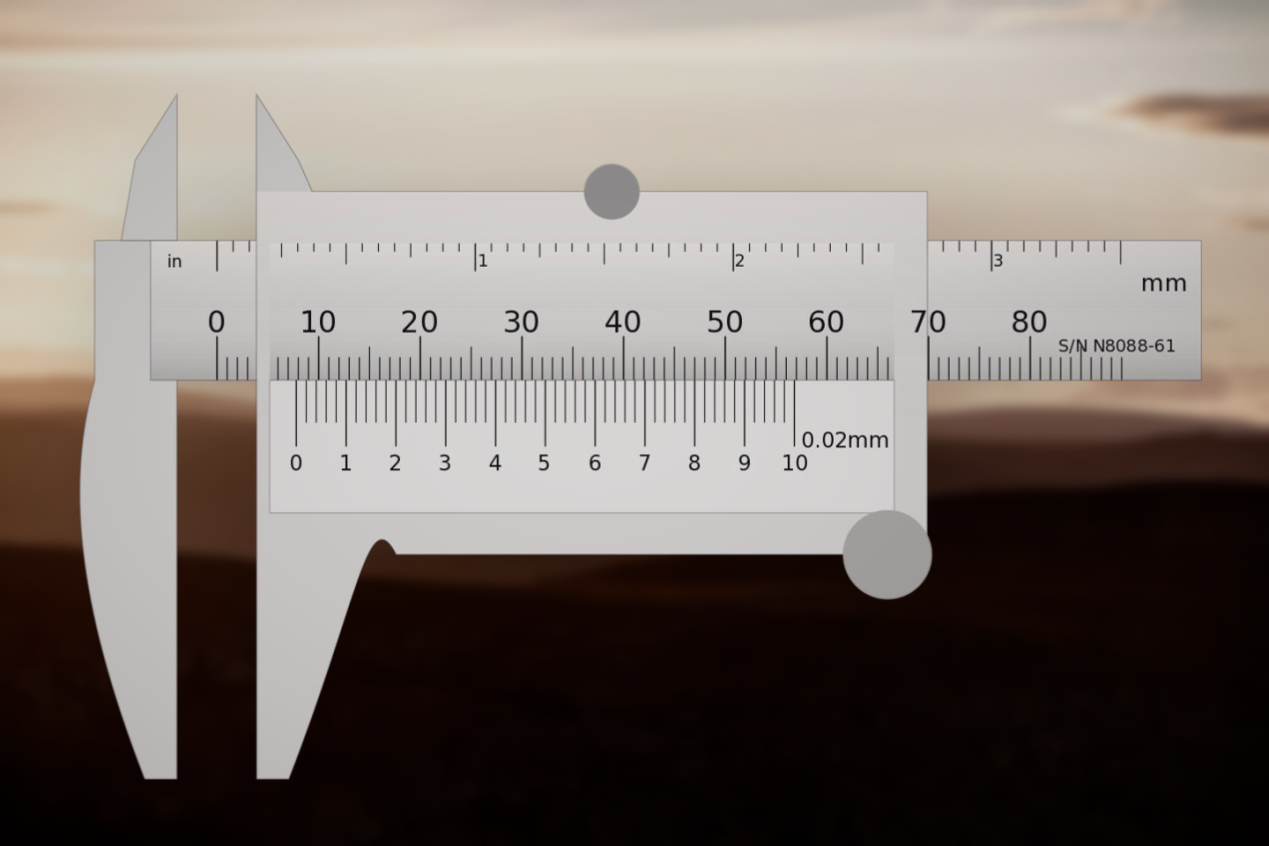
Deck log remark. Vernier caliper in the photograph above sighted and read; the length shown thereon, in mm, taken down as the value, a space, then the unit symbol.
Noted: 7.8 mm
